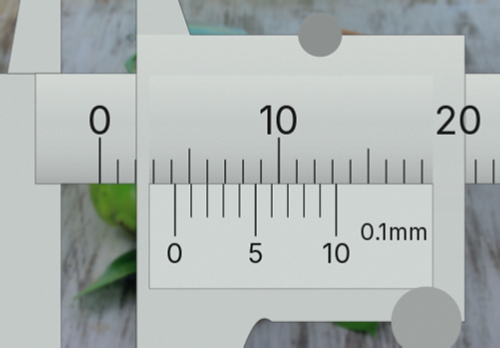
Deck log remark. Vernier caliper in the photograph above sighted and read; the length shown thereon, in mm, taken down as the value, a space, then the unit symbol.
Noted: 4.2 mm
